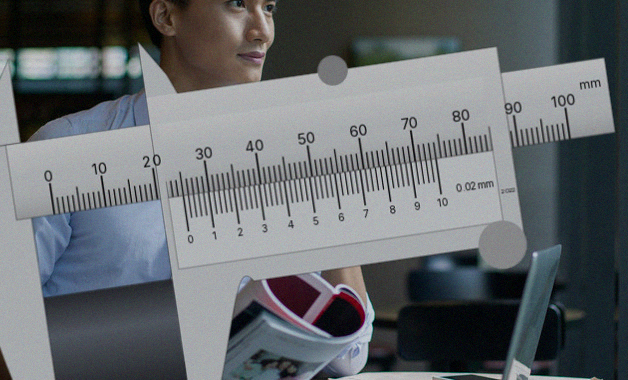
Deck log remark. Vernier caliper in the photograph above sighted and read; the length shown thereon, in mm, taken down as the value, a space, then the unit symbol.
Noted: 25.0 mm
